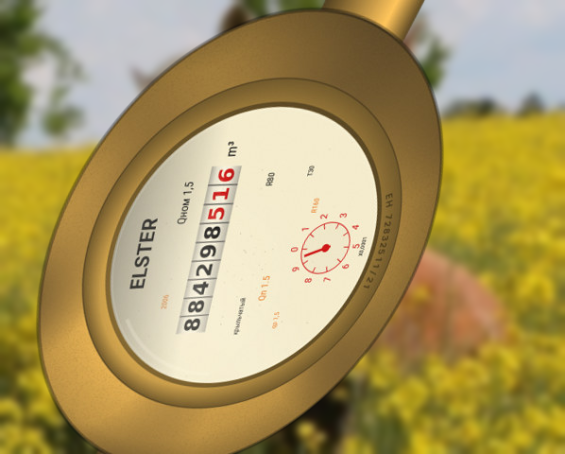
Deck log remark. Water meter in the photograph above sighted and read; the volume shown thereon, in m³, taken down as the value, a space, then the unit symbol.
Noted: 884298.5159 m³
